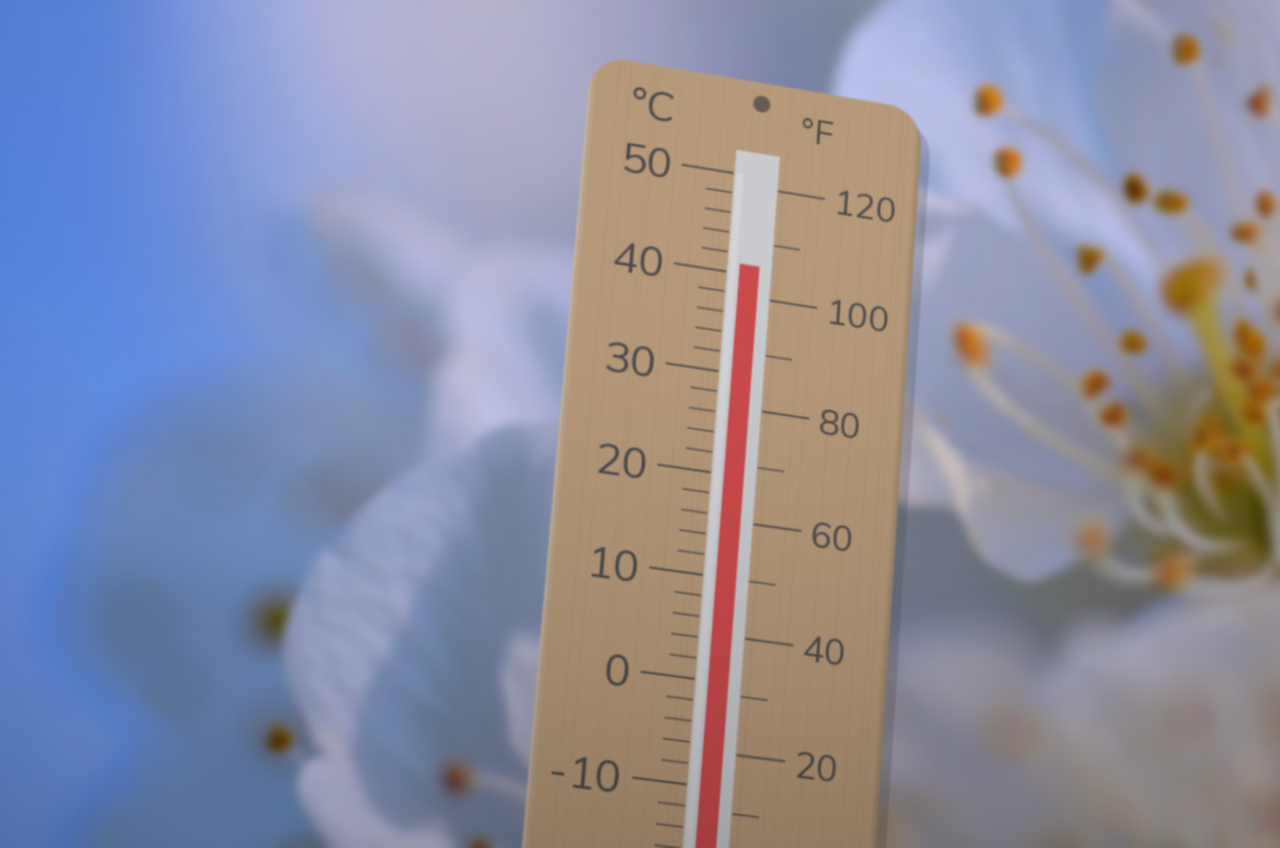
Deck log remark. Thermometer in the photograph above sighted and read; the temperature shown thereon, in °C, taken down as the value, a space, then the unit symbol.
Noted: 41 °C
